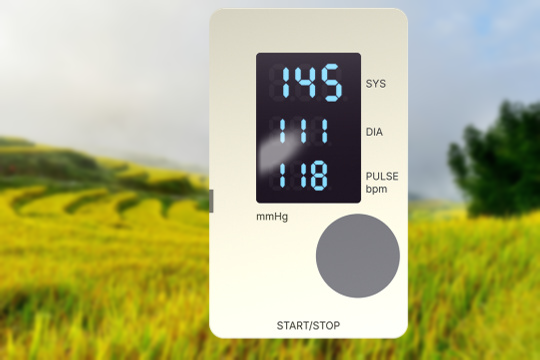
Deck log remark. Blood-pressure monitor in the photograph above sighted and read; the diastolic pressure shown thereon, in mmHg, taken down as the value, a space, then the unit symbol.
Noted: 111 mmHg
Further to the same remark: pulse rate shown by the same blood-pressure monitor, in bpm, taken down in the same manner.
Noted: 118 bpm
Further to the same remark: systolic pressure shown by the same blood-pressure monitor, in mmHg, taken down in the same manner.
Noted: 145 mmHg
